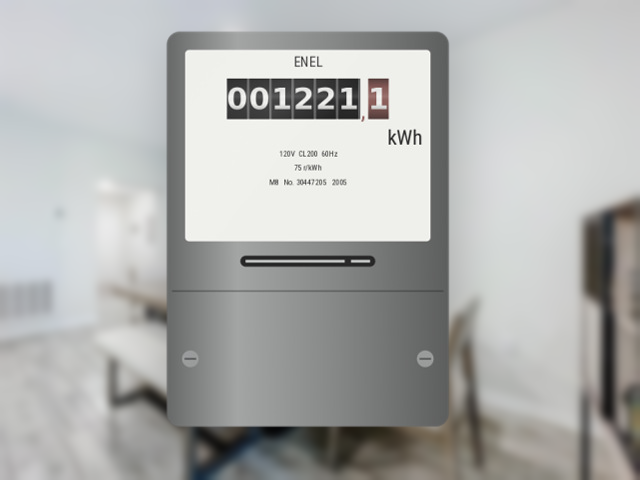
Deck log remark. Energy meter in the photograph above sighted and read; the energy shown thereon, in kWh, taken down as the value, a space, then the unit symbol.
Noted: 1221.1 kWh
